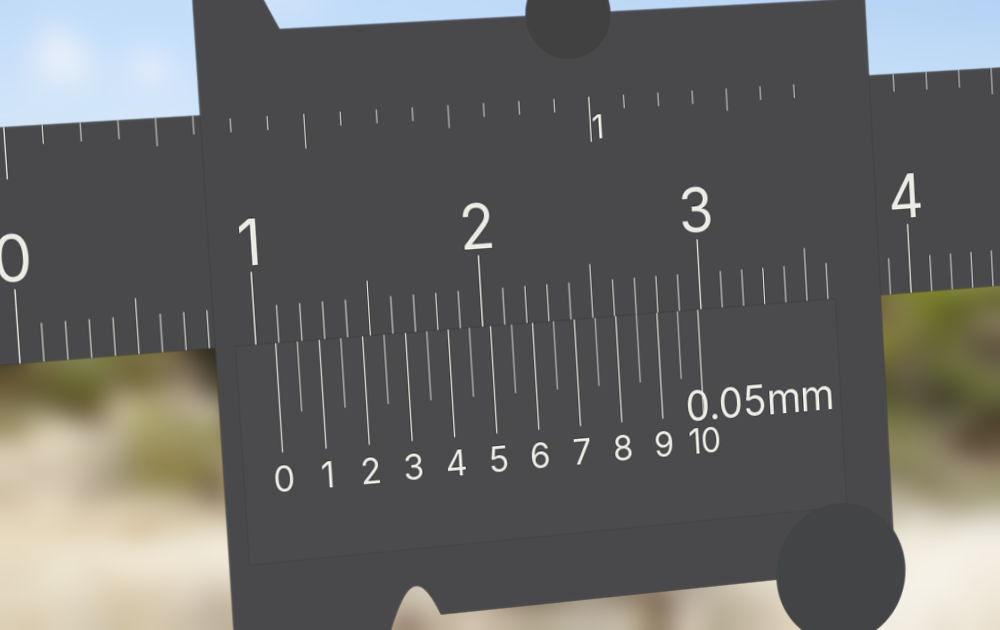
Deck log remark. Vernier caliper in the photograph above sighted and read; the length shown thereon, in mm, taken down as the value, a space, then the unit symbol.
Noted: 10.85 mm
